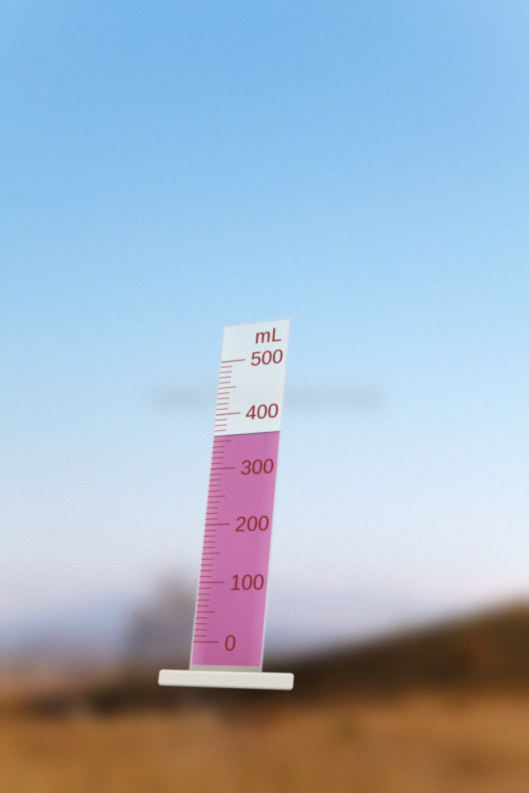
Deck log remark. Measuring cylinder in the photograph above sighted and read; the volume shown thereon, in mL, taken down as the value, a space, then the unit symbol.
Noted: 360 mL
